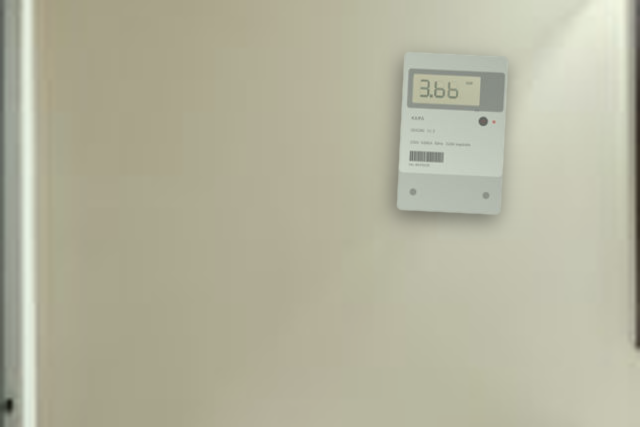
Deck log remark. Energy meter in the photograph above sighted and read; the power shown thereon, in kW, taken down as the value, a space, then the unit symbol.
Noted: 3.66 kW
